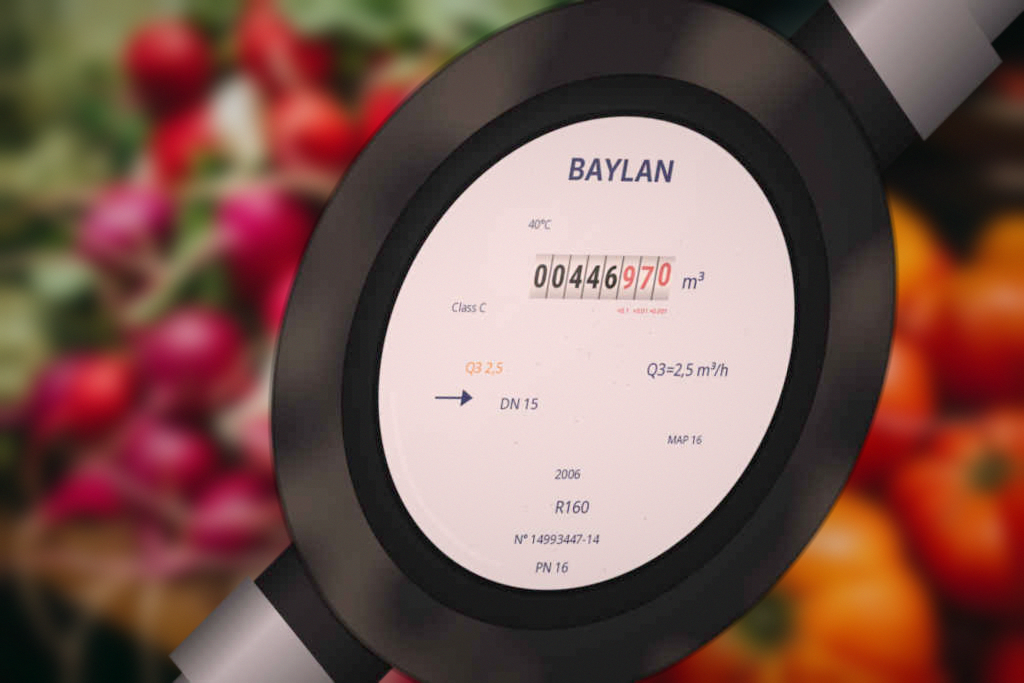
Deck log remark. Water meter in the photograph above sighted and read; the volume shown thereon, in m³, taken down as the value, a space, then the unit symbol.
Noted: 446.970 m³
